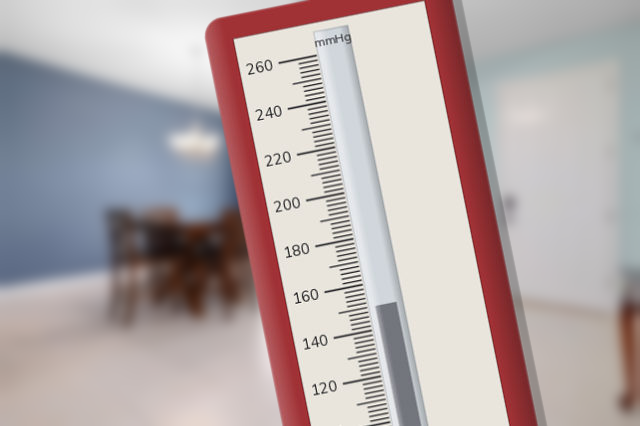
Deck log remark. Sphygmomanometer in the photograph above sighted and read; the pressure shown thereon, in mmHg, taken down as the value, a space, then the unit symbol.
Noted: 150 mmHg
